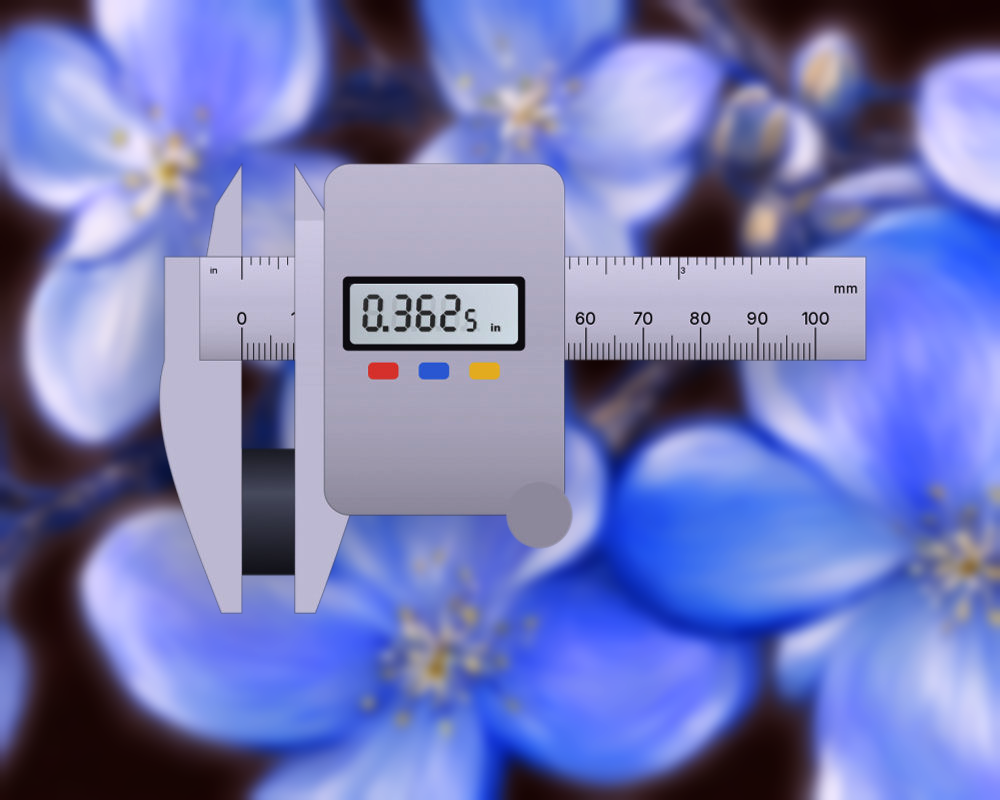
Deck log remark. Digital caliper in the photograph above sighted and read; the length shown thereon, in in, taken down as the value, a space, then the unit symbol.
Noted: 0.3625 in
